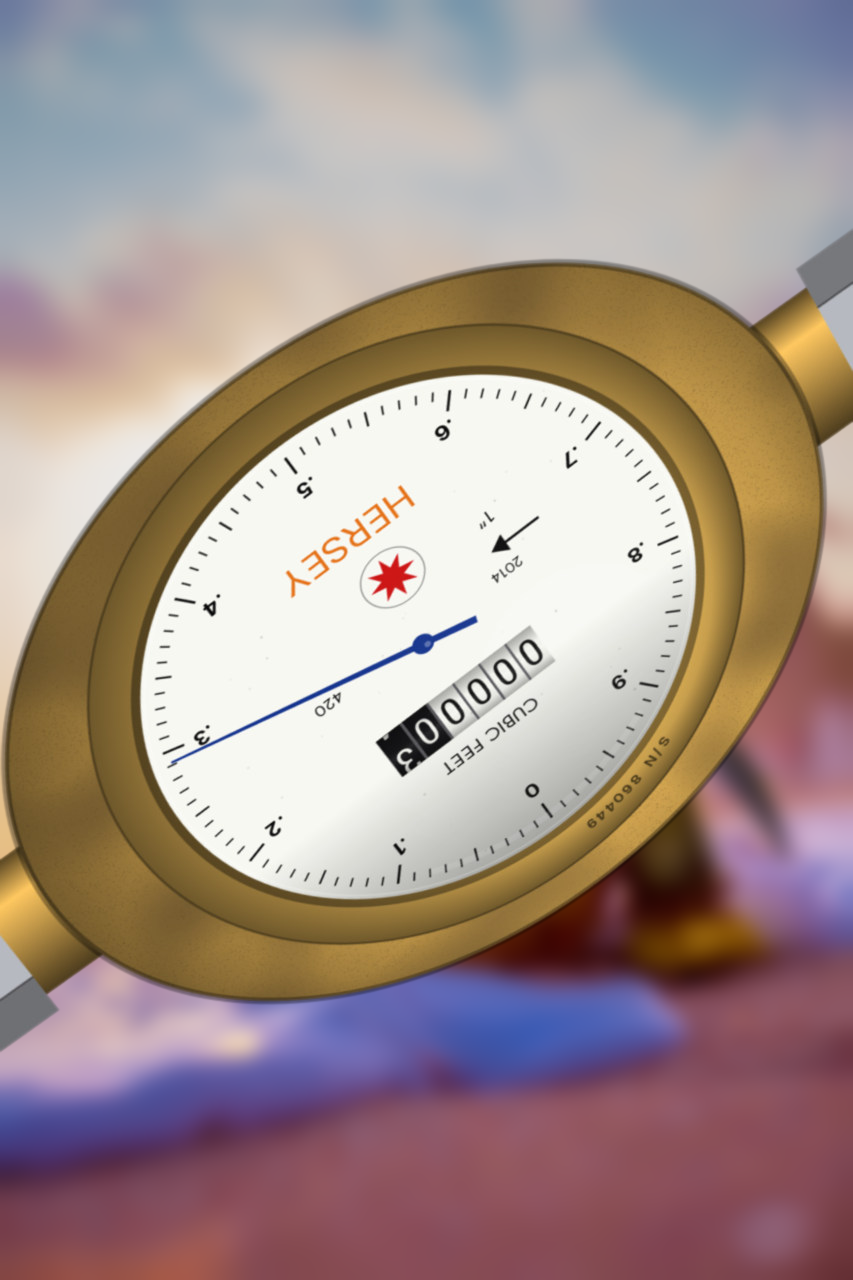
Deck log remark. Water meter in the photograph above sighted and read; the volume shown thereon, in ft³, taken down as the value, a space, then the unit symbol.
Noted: 3.29 ft³
